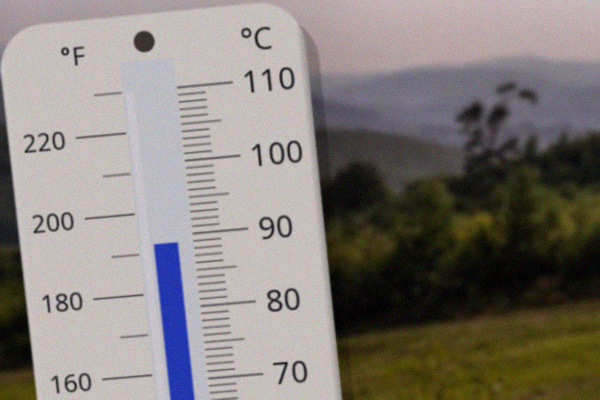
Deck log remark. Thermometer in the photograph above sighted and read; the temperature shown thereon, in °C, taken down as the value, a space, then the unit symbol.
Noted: 89 °C
